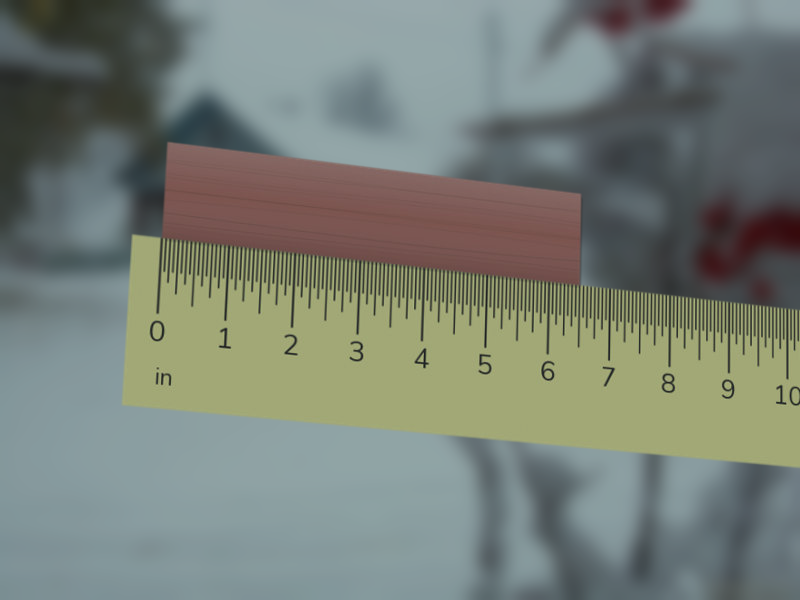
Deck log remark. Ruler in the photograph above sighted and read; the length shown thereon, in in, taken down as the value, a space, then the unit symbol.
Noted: 6.5 in
